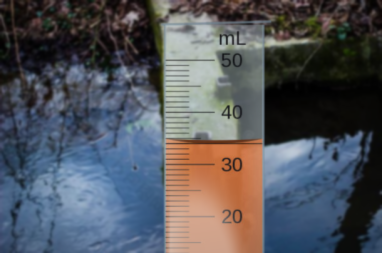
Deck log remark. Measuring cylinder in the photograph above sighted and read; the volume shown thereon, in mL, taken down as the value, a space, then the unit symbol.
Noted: 34 mL
